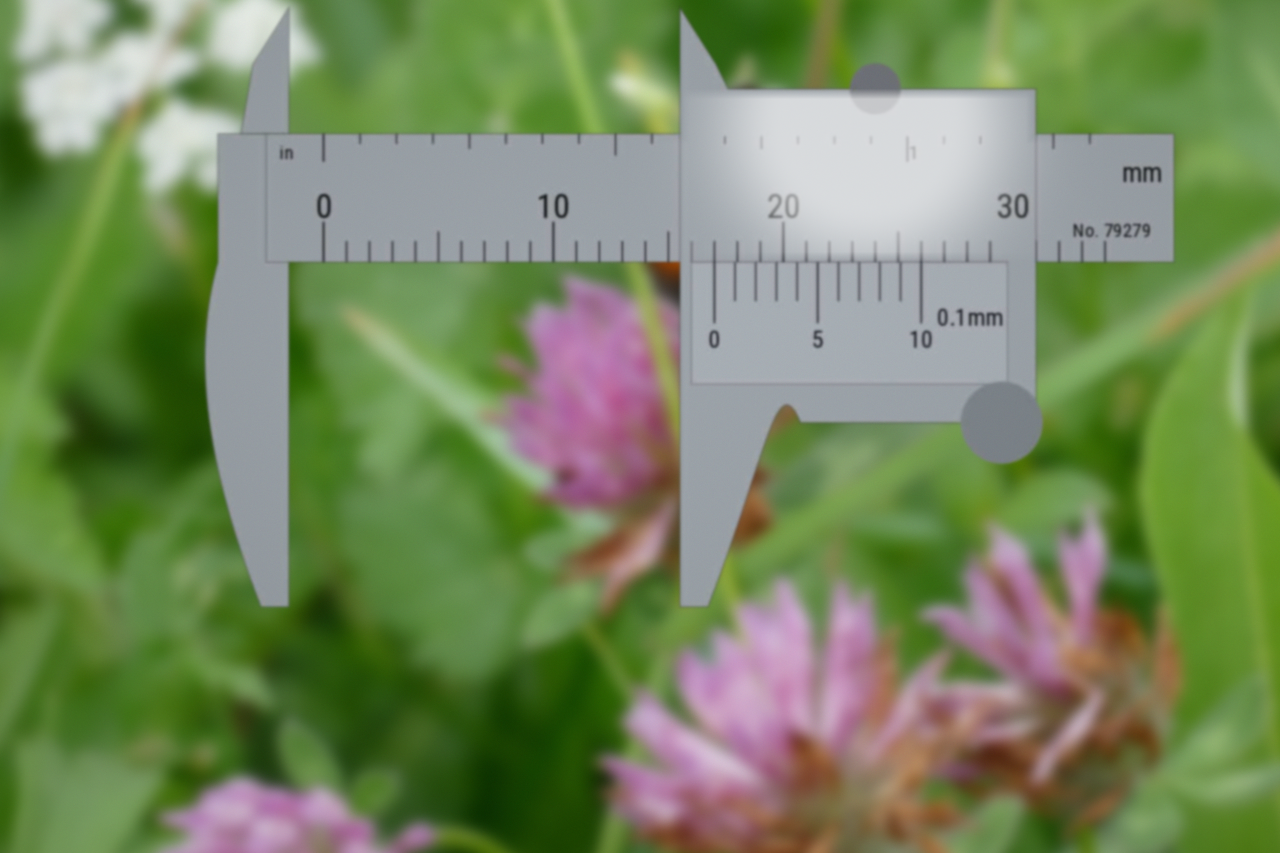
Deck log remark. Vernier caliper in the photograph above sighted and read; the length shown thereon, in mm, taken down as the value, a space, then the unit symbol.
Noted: 17.0 mm
